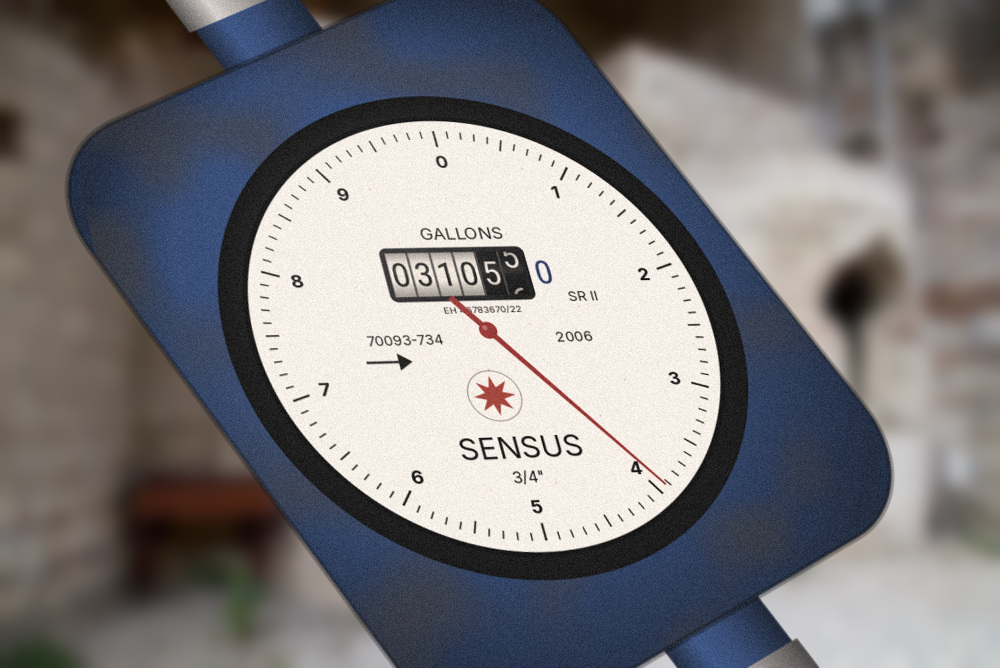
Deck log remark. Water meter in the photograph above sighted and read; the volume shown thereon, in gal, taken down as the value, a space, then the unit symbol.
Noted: 310553.9 gal
